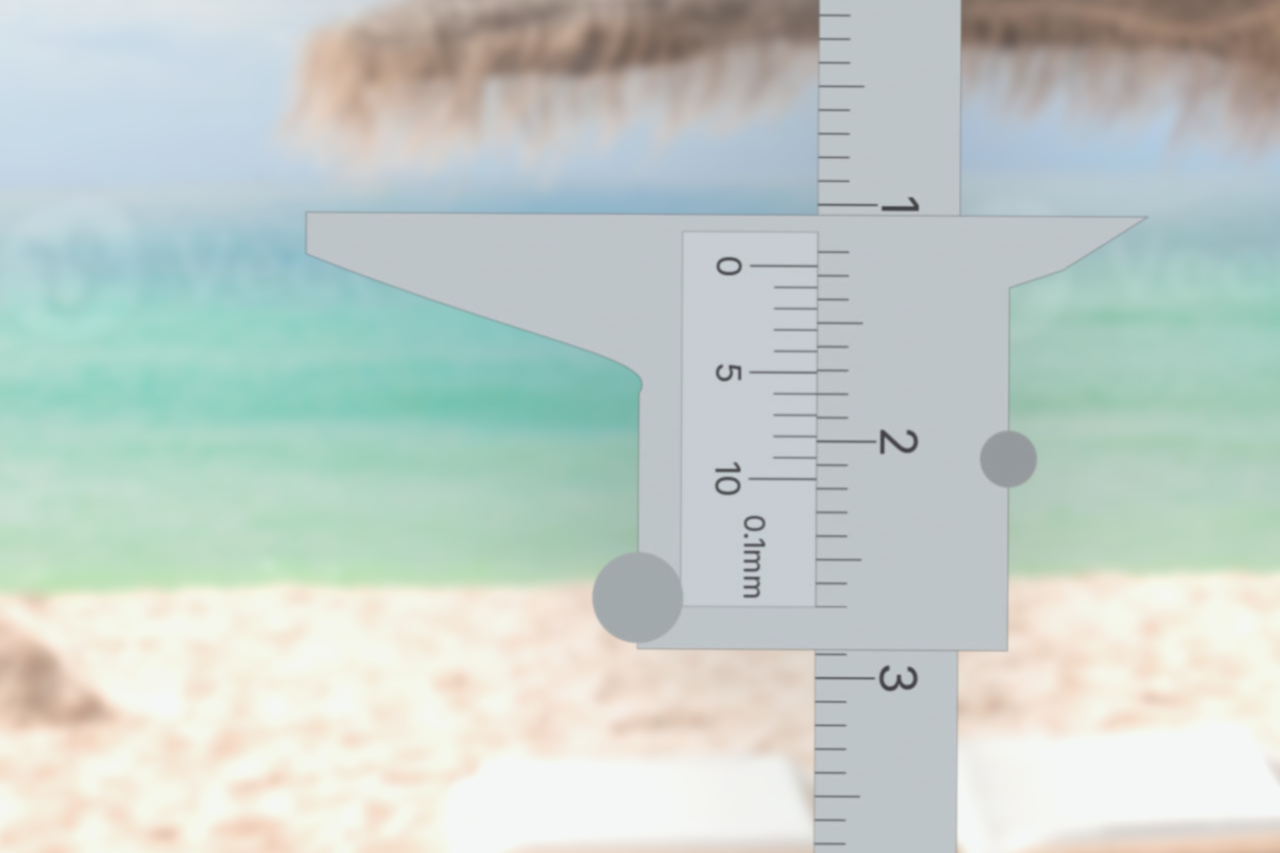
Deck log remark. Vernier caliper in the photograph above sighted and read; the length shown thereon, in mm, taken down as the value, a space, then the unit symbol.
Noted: 12.6 mm
